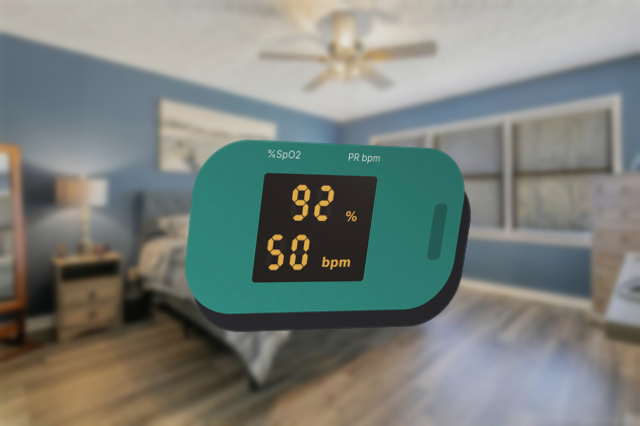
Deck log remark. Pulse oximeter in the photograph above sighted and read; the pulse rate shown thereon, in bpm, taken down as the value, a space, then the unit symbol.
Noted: 50 bpm
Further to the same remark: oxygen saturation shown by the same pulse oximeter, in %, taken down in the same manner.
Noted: 92 %
